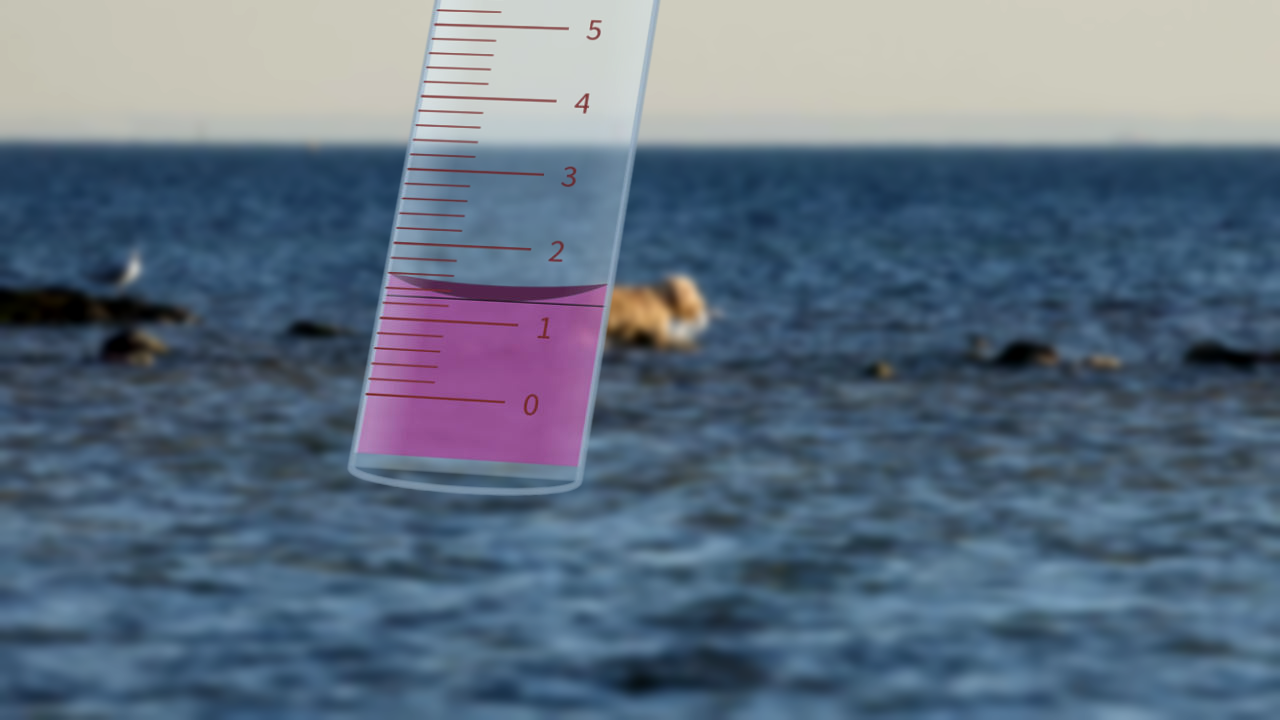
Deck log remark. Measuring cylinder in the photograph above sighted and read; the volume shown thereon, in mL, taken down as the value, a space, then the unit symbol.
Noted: 1.3 mL
